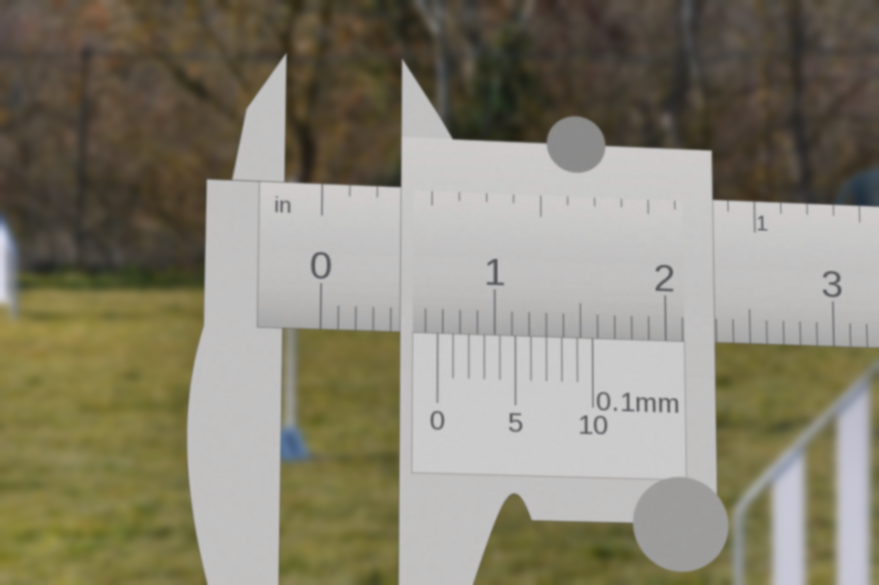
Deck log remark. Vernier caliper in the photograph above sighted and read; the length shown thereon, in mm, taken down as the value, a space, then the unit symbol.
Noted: 6.7 mm
